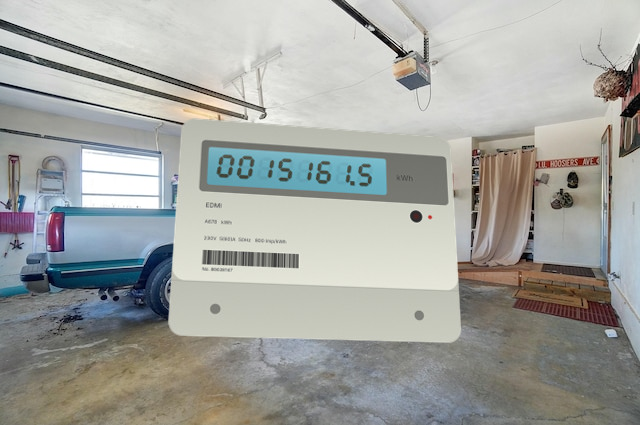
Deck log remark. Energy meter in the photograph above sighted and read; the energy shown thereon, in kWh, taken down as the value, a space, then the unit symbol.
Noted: 15161.5 kWh
